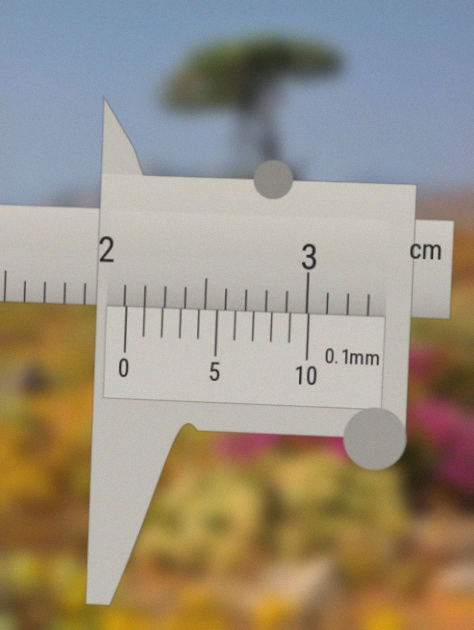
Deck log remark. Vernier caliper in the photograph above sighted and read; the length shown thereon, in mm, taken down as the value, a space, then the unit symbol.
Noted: 21.1 mm
